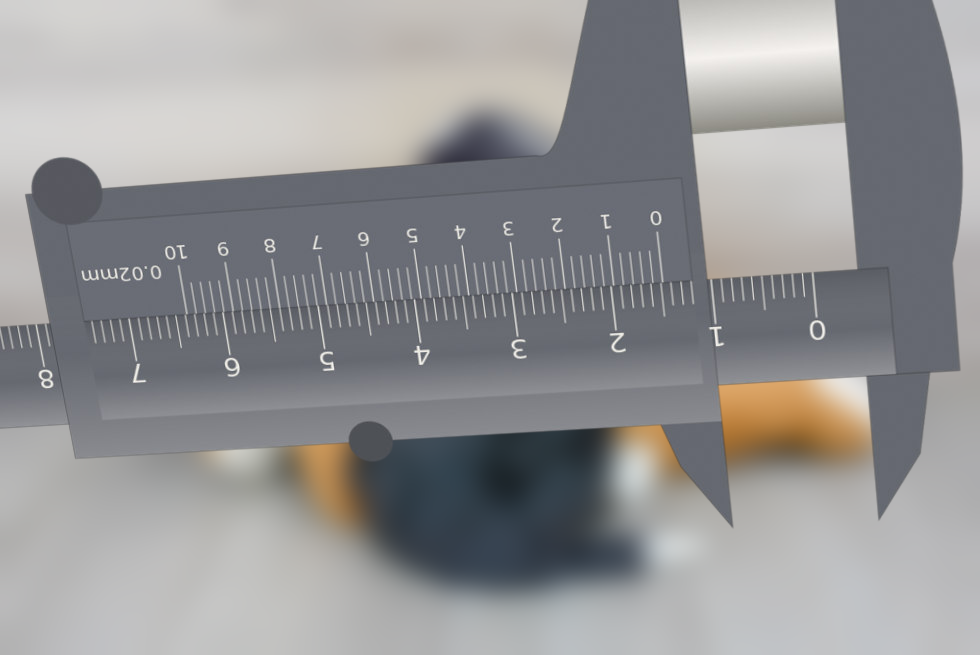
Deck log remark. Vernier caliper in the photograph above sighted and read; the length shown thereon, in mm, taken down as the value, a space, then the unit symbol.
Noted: 14.8 mm
